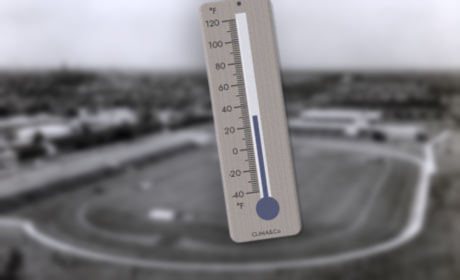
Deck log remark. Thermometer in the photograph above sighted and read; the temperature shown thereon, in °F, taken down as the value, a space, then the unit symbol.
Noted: 30 °F
